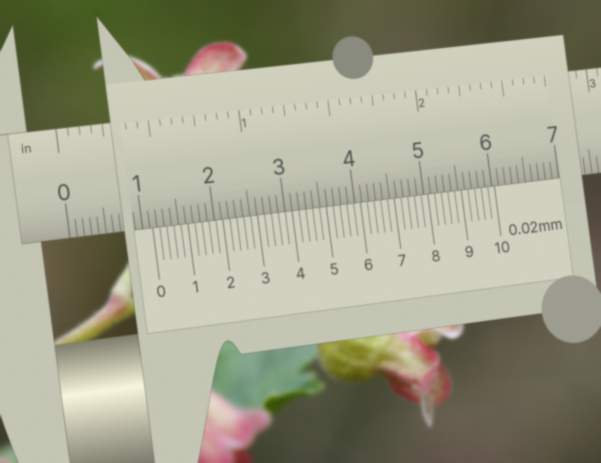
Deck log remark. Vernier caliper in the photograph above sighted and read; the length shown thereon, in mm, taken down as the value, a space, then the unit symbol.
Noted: 11.4 mm
